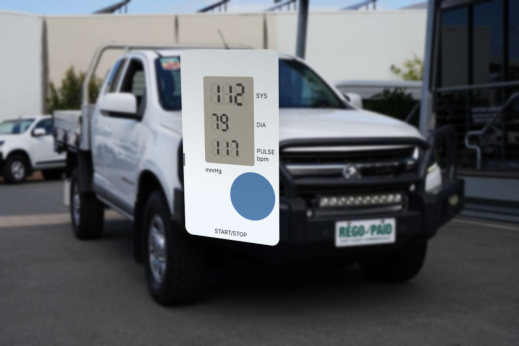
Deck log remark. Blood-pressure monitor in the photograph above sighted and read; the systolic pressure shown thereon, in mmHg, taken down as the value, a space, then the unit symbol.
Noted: 112 mmHg
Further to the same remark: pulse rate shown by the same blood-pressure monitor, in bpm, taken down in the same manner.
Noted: 117 bpm
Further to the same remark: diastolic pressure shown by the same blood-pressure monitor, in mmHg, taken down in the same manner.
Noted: 79 mmHg
